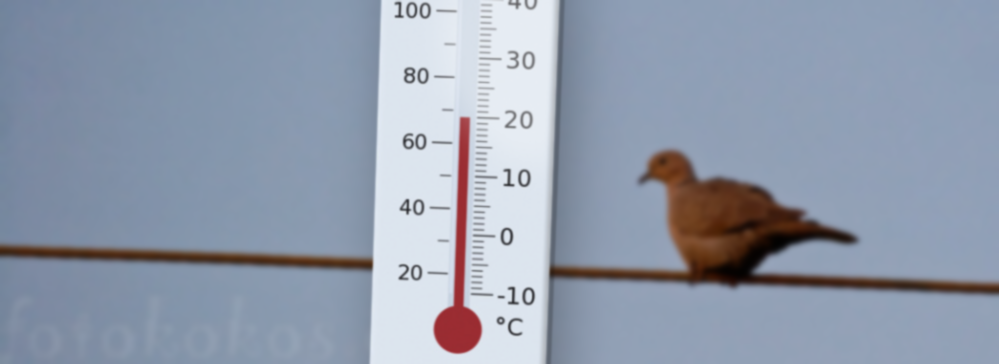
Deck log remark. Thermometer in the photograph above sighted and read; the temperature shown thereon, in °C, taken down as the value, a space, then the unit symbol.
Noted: 20 °C
